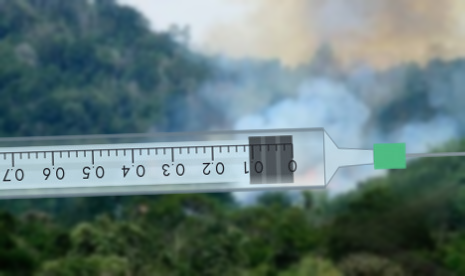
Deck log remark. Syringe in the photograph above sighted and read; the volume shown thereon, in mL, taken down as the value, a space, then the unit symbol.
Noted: 0 mL
